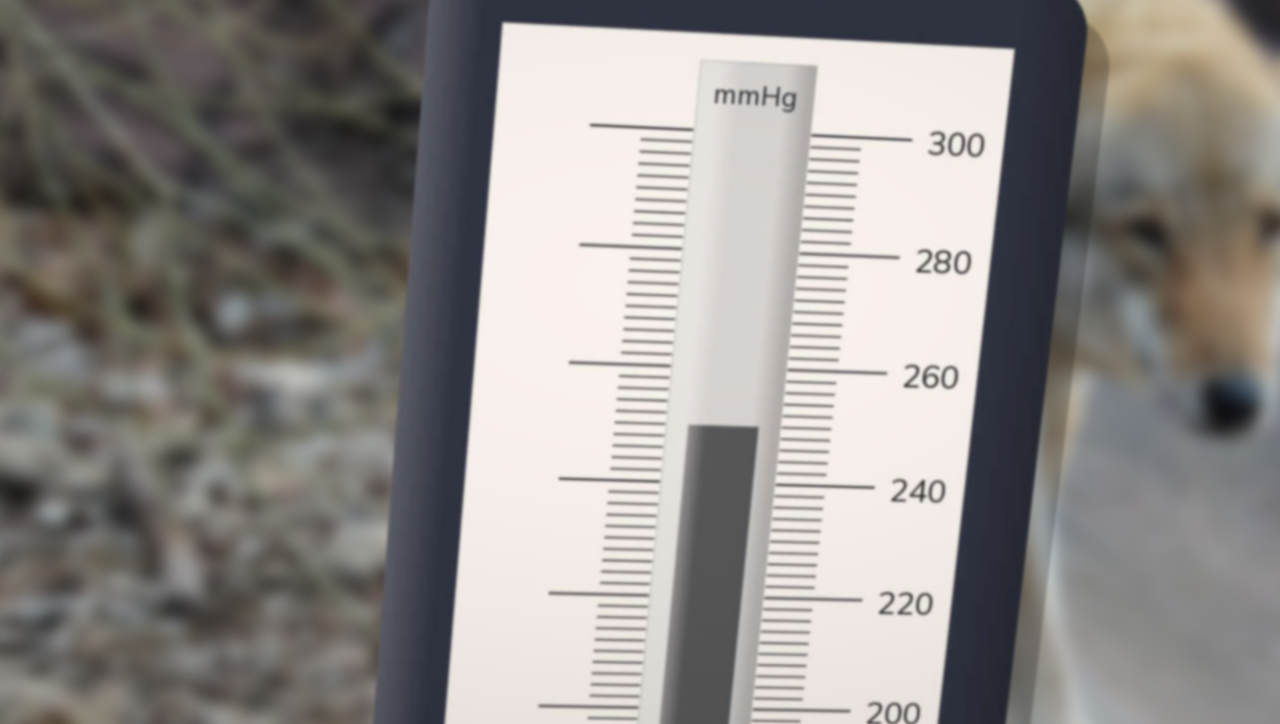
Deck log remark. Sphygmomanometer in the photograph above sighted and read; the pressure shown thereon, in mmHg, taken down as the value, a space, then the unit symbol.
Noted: 250 mmHg
